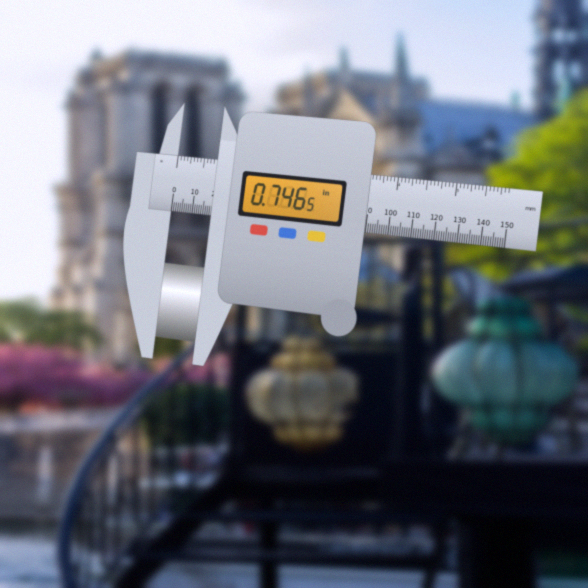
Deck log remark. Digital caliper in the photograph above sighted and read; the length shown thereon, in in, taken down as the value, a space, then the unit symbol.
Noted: 0.7465 in
